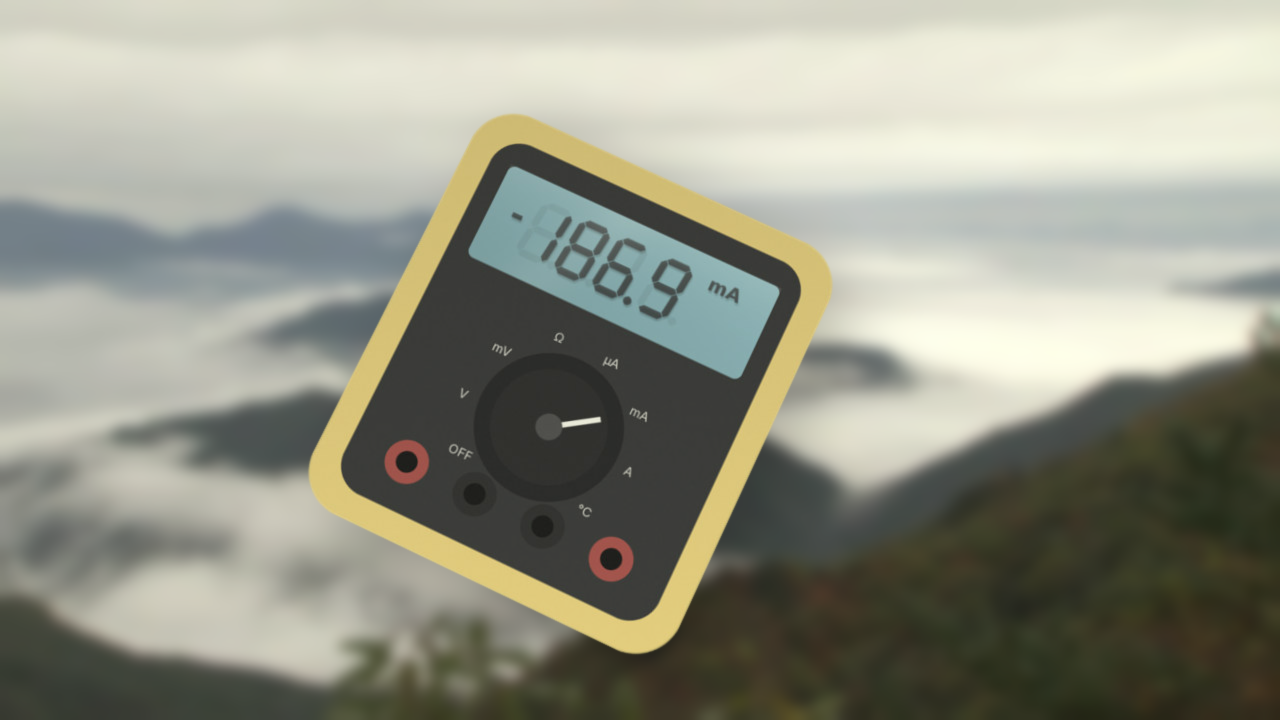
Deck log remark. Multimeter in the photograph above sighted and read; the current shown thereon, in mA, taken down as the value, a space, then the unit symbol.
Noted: -186.9 mA
